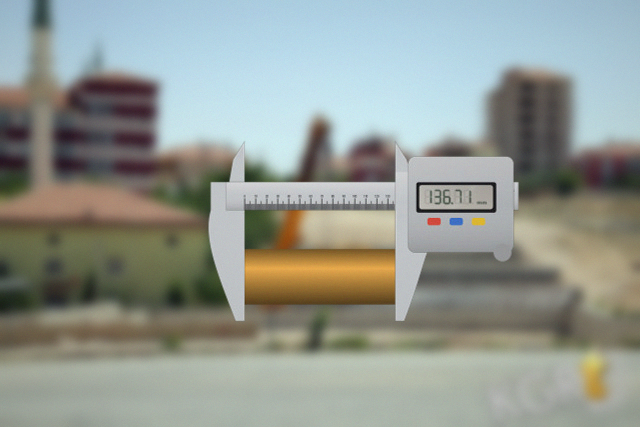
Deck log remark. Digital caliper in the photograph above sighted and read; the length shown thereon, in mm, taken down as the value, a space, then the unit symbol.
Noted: 136.71 mm
